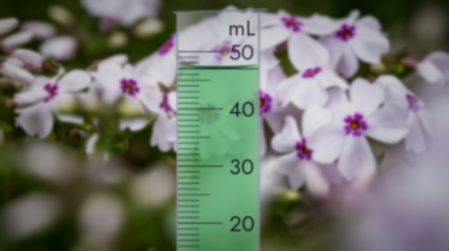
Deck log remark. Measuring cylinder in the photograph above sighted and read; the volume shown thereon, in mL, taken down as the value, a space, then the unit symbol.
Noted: 47 mL
